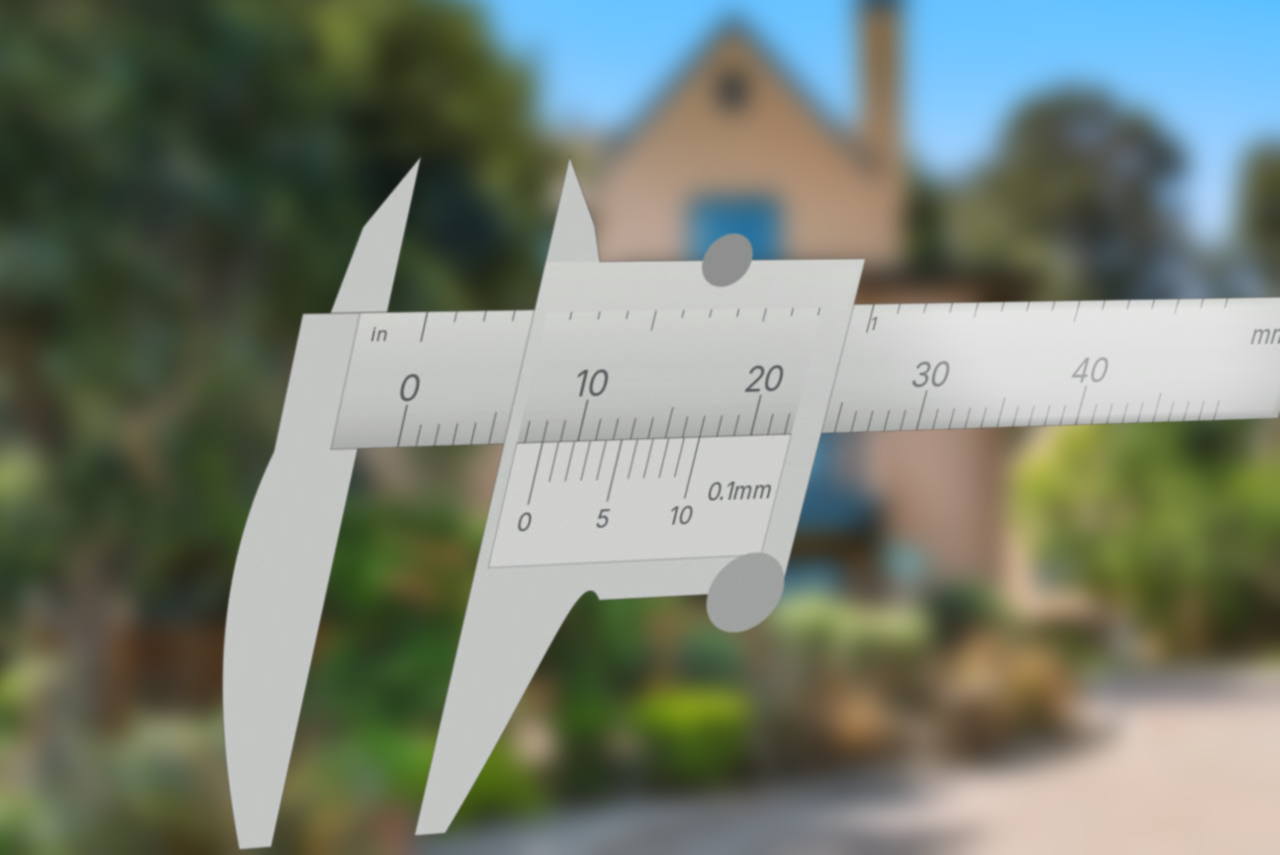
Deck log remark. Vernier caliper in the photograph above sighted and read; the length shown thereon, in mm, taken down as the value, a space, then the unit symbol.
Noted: 8.0 mm
